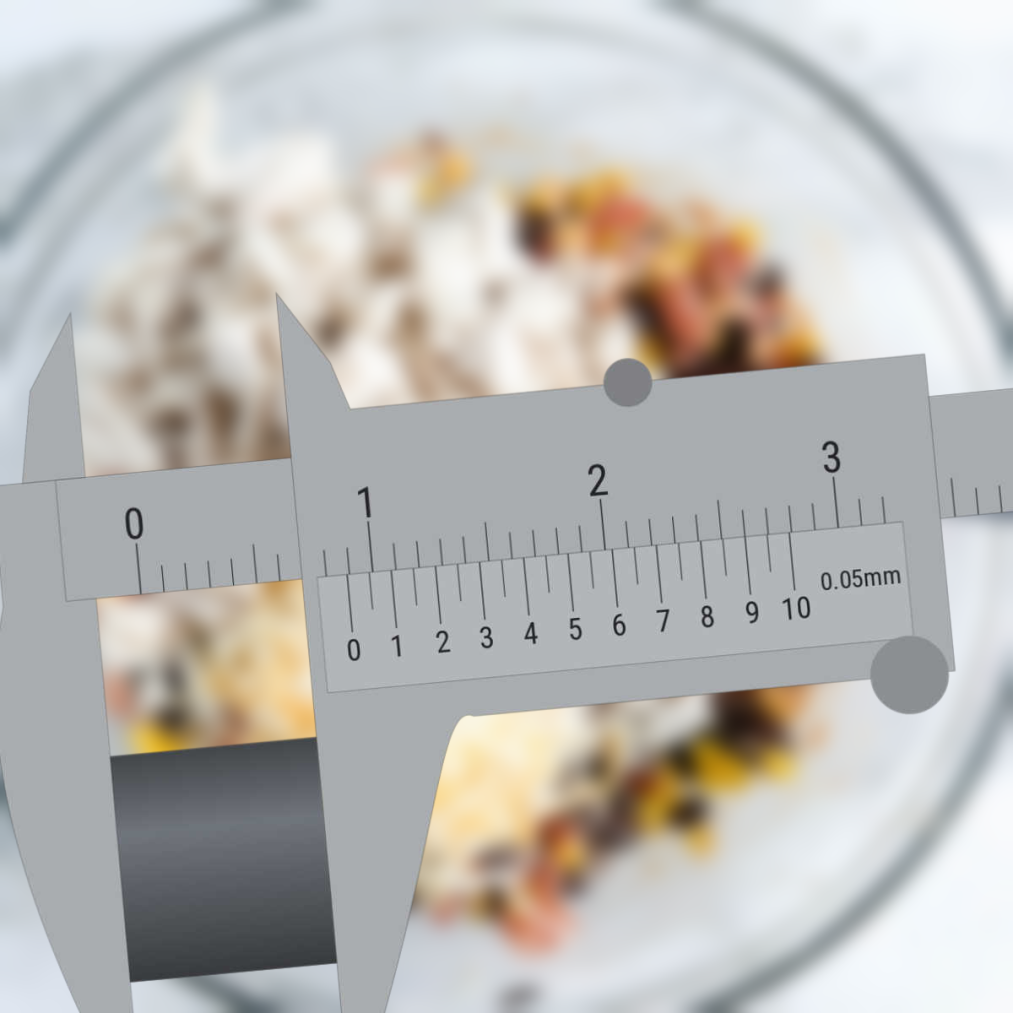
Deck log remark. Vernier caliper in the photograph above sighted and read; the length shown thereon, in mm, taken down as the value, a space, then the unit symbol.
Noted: 8.90 mm
